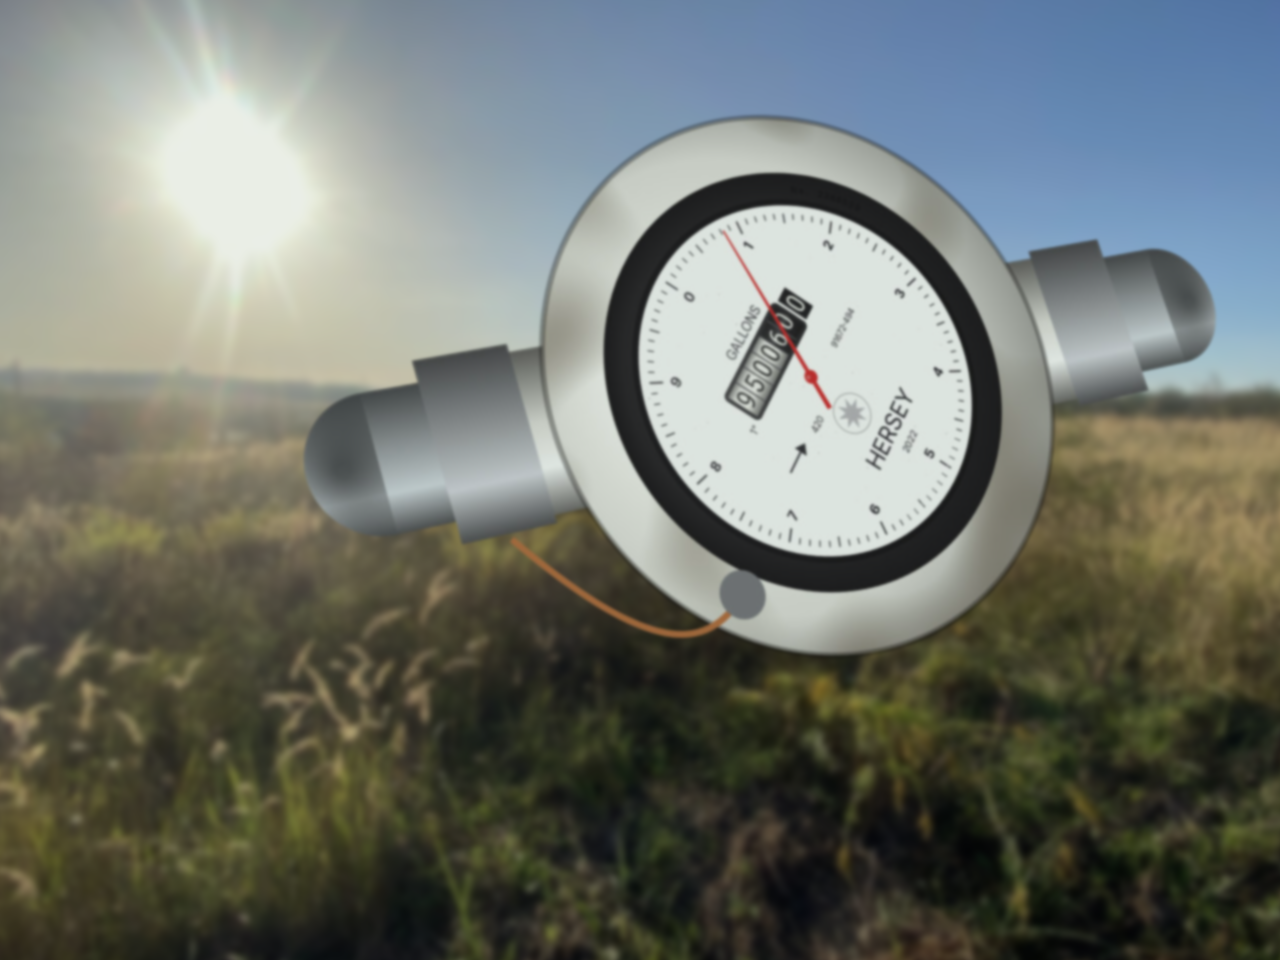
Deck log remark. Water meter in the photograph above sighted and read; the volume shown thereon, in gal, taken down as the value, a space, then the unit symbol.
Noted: 9500600.8 gal
